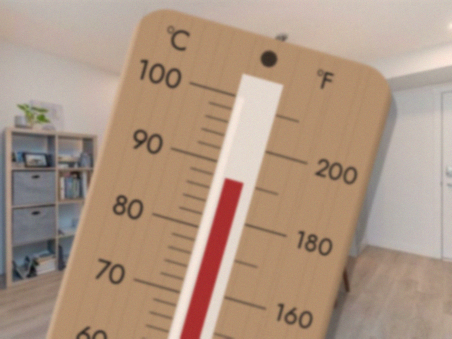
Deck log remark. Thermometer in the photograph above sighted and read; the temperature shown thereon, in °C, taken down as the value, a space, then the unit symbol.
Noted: 88 °C
